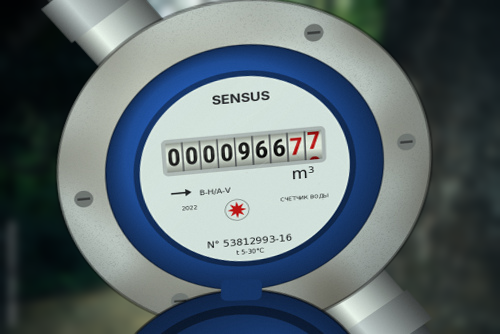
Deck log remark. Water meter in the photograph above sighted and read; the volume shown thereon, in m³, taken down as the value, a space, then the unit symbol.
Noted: 966.77 m³
